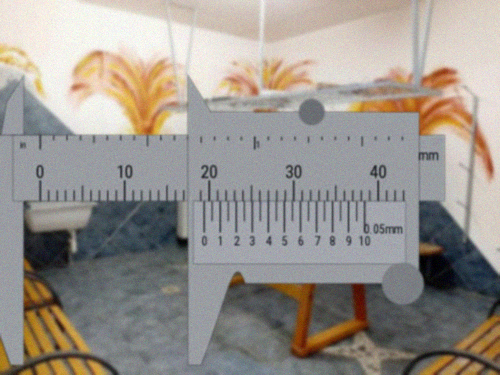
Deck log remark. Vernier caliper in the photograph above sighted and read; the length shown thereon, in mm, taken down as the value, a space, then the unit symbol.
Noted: 19.4 mm
